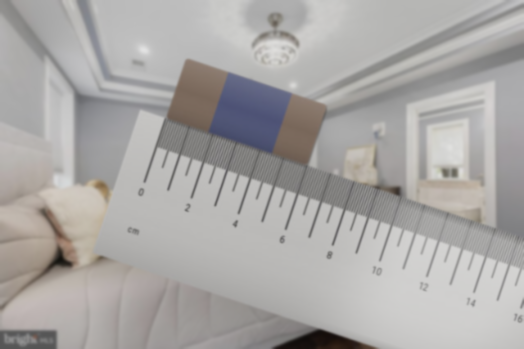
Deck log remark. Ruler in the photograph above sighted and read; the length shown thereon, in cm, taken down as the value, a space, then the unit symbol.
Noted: 6 cm
